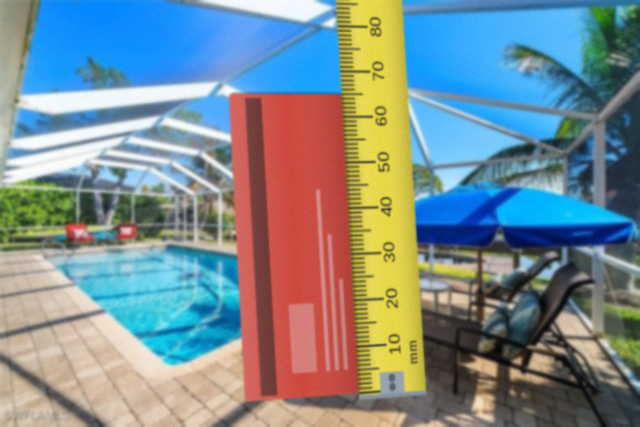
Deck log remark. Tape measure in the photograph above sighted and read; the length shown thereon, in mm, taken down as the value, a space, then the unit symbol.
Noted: 65 mm
